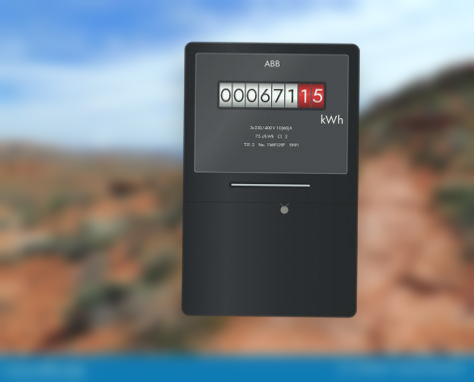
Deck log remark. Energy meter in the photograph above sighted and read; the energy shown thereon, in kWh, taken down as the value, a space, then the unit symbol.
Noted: 671.15 kWh
